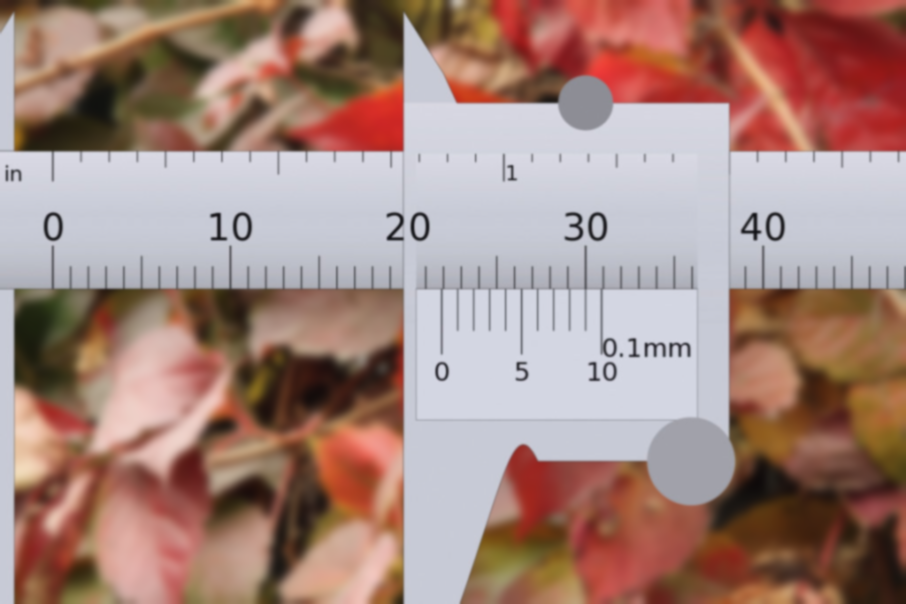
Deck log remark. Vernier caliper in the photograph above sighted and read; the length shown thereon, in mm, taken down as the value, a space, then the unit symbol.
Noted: 21.9 mm
